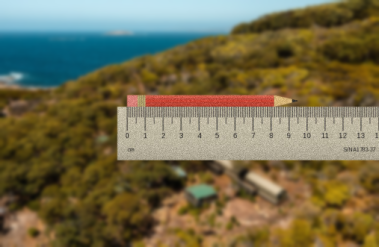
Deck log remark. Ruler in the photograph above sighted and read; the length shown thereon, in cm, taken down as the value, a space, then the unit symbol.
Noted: 9.5 cm
